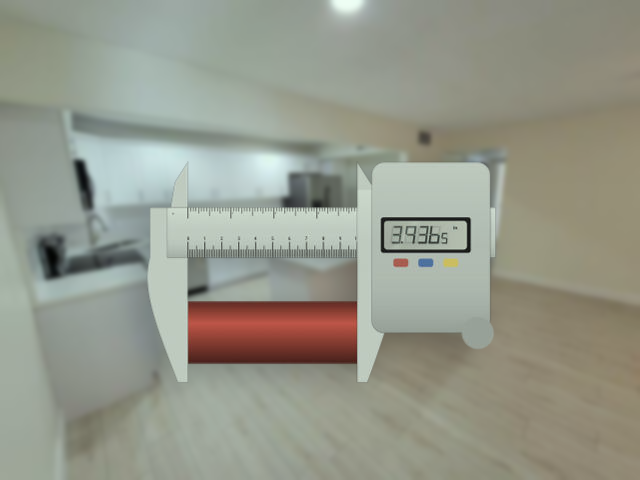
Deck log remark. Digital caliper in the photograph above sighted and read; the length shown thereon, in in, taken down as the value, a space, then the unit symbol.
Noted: 3.9365 in
